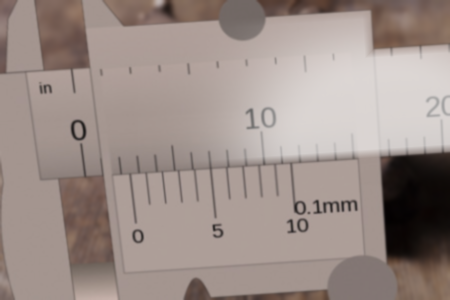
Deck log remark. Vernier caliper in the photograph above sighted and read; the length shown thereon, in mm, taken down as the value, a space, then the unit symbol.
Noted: 2.5 mm
